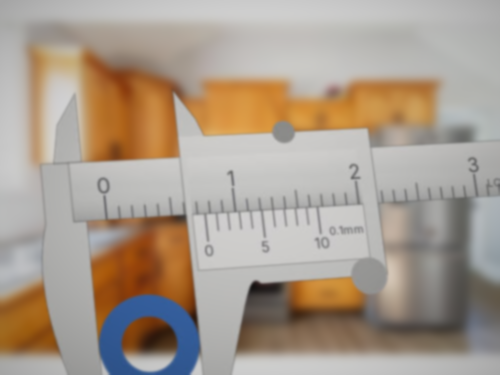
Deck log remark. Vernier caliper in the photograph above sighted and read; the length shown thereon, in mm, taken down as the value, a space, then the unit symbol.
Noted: 7.6 mm
